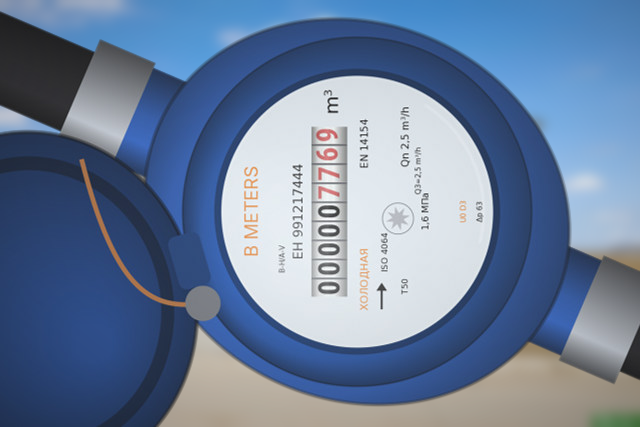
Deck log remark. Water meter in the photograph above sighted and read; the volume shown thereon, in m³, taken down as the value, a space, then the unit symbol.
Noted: 0.7769 m³
